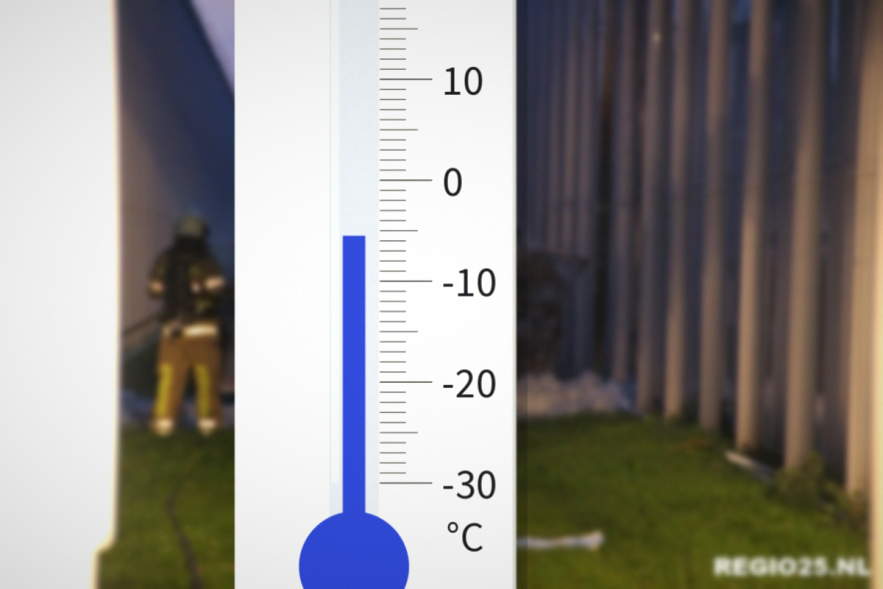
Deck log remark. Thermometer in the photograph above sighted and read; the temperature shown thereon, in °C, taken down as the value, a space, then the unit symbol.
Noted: -5.5 °C
